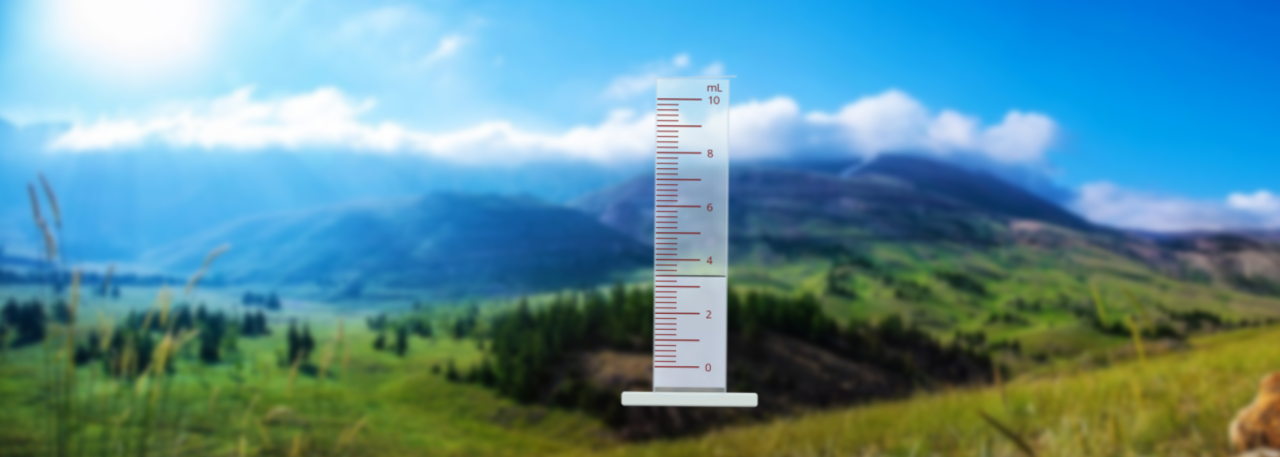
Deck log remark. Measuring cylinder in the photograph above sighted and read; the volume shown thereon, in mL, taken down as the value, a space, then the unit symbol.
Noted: 3.4 mL
